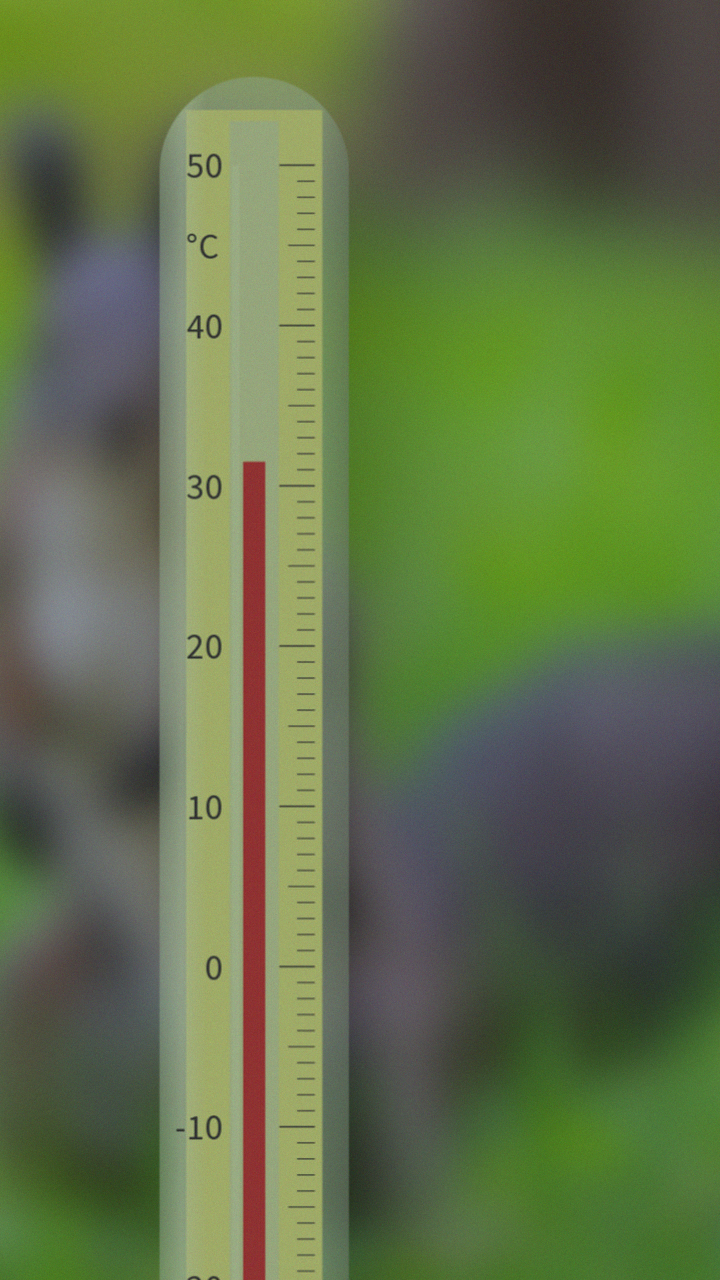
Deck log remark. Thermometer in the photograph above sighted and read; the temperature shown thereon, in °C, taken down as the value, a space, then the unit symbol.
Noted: 31.5 °C
